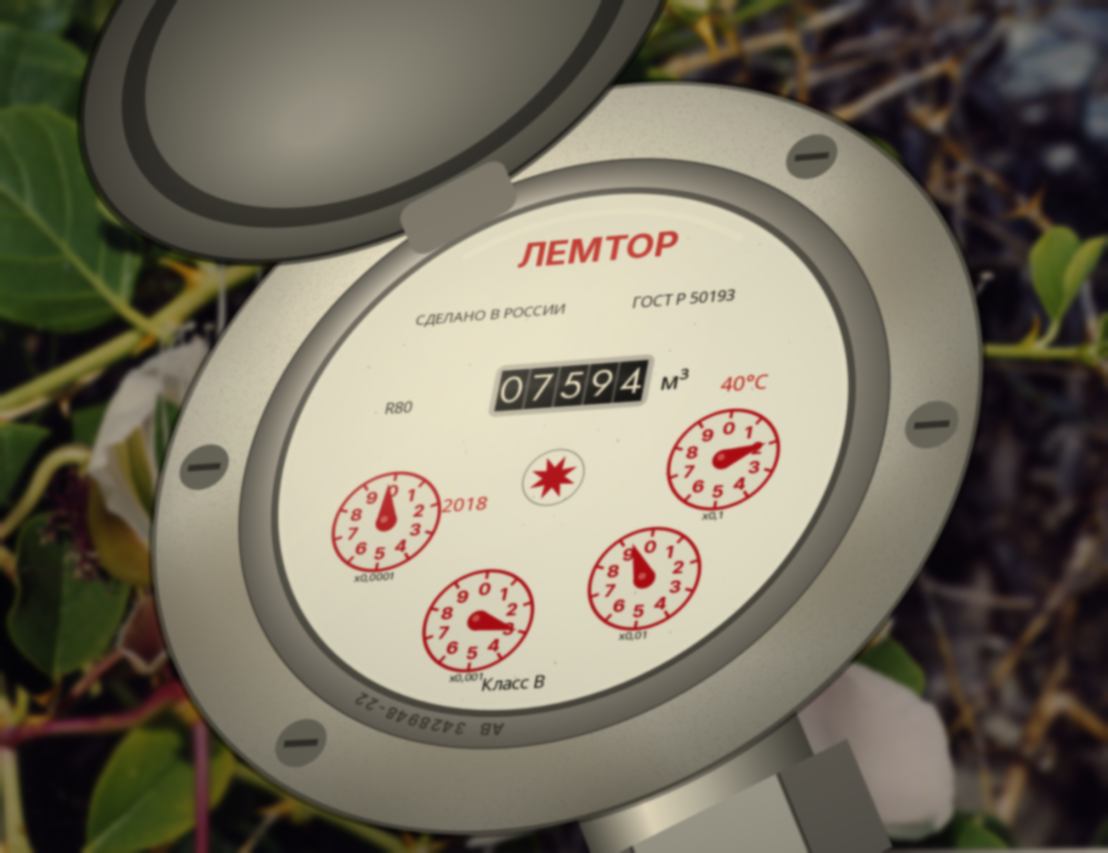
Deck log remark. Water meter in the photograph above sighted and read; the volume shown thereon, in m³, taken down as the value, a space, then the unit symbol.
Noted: 7594.1929 m³
